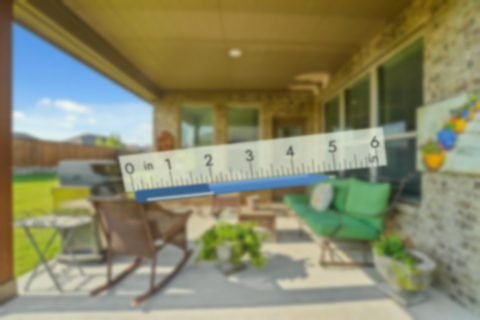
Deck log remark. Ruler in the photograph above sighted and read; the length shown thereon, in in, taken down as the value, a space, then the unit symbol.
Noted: 5 in
